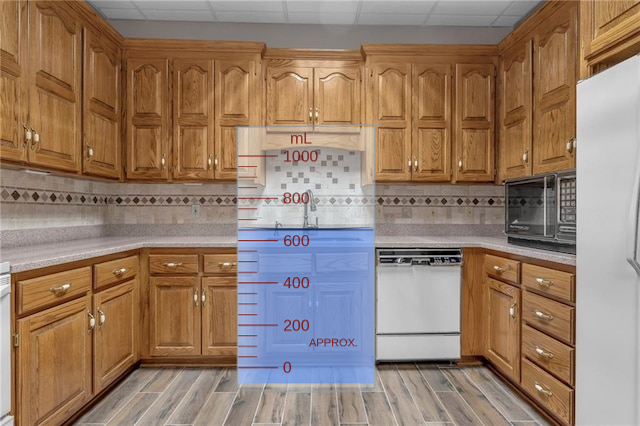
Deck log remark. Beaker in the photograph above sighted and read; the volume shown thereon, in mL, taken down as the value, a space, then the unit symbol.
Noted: 650 mL
